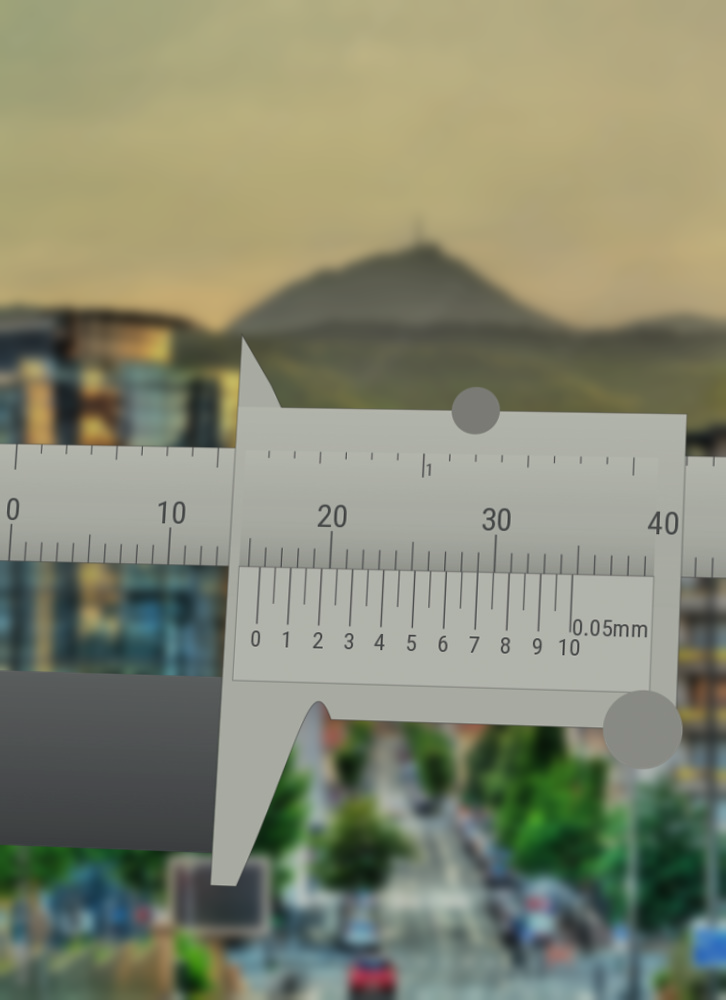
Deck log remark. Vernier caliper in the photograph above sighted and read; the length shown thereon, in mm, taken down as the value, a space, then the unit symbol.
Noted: 15.7 mm
